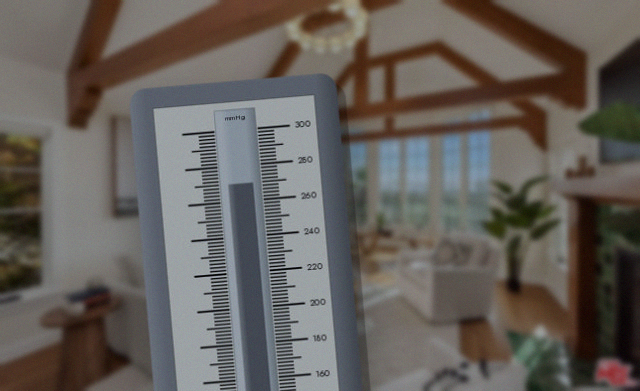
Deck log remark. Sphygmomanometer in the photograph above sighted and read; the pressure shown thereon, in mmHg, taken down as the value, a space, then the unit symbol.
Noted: 270 mmHg
